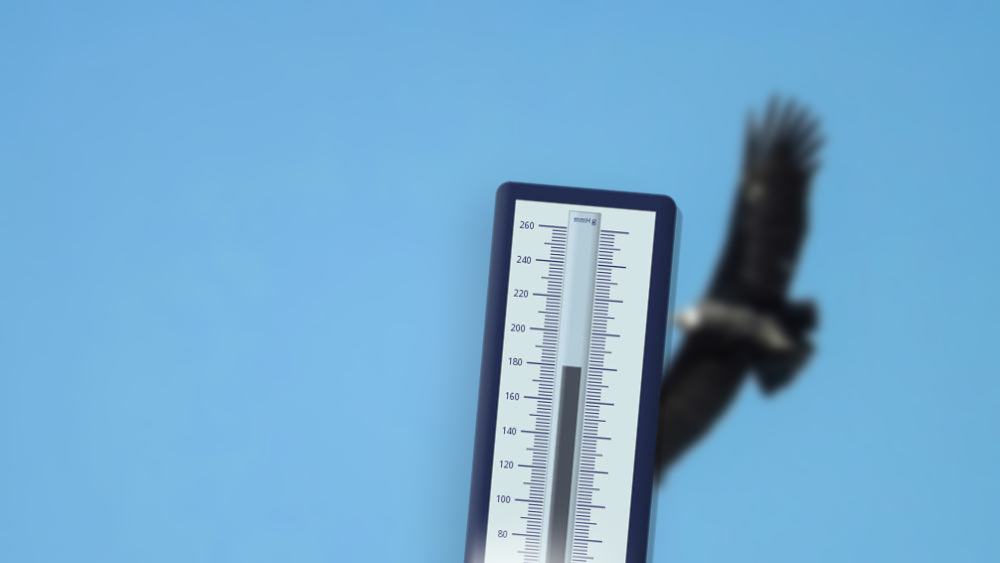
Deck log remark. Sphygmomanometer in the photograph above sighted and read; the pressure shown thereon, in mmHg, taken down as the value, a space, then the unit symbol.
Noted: 180 mmHg
